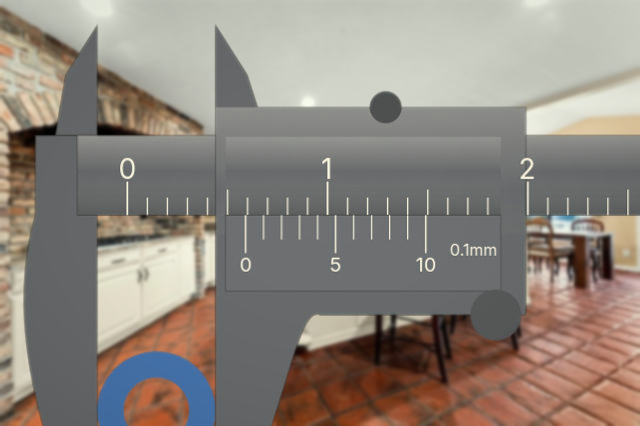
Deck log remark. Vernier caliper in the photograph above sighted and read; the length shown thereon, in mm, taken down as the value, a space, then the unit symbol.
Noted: 5.9 mm
